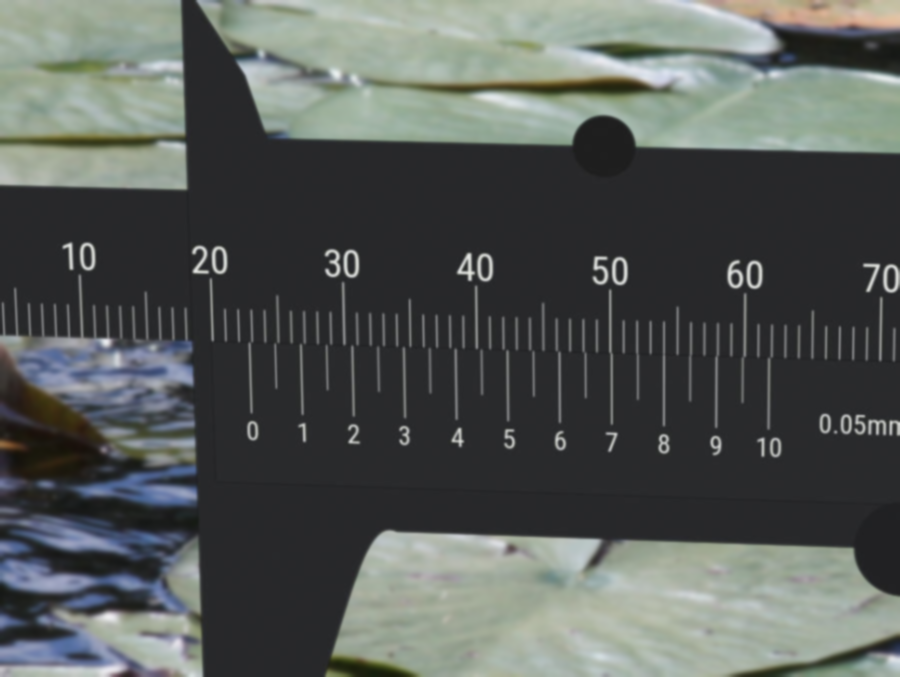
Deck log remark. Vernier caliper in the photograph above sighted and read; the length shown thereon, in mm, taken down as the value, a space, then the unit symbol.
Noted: 22.8 mm
